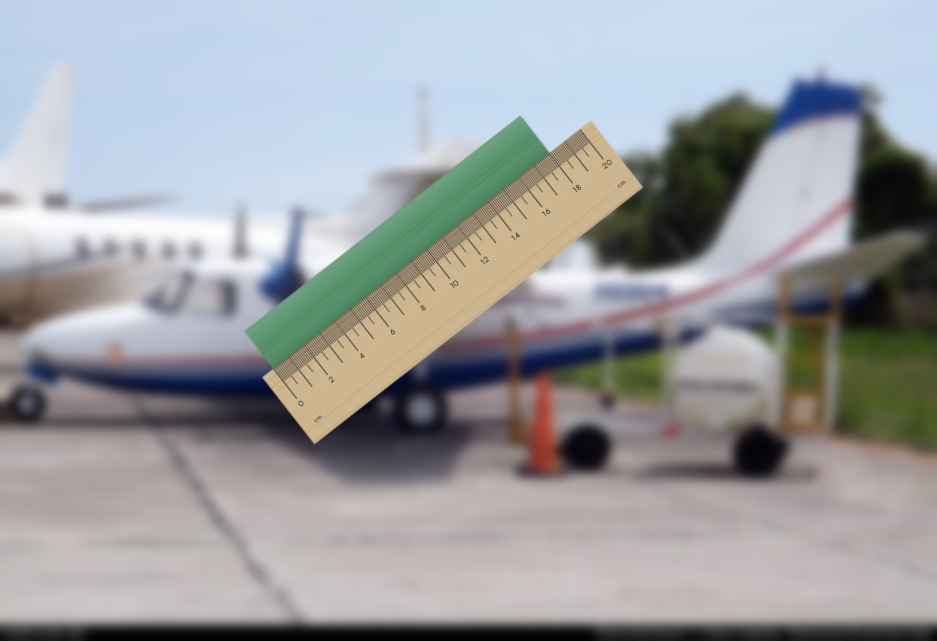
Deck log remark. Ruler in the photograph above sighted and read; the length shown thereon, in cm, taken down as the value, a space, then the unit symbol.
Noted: 18 cm
